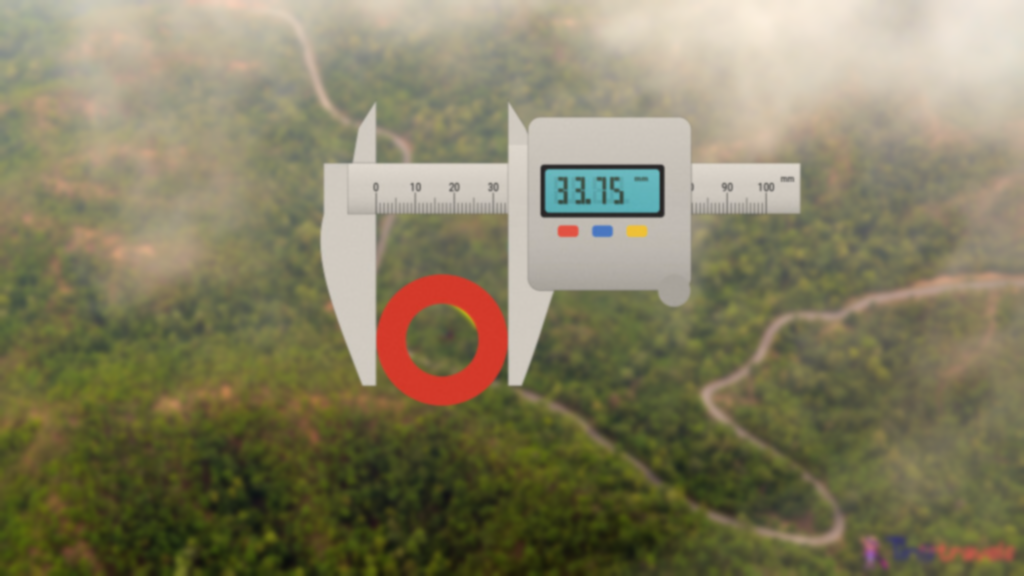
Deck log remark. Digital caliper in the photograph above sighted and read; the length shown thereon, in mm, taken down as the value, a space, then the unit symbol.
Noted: 33.75 mm
